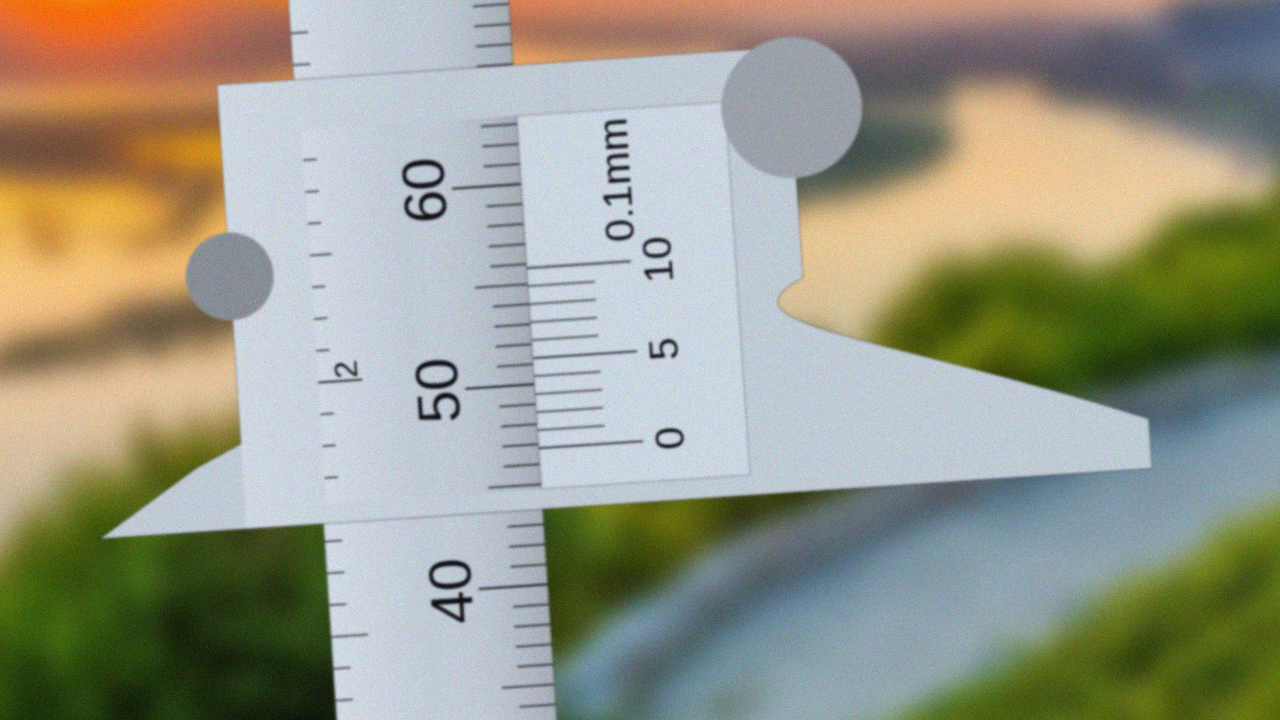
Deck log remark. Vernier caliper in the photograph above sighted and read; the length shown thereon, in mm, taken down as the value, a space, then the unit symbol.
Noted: 46.8 mm
